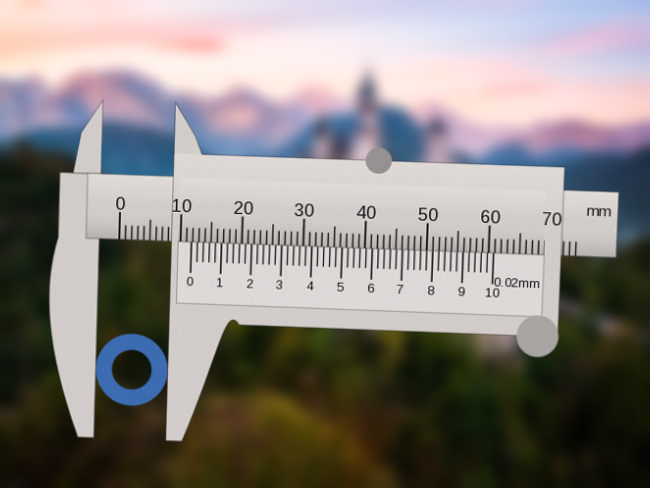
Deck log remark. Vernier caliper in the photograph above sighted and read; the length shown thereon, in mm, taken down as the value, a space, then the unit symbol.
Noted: 11.8 mm
